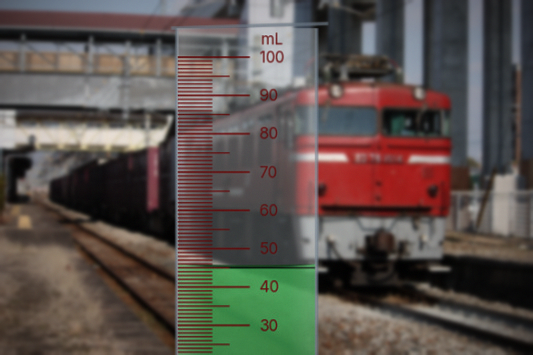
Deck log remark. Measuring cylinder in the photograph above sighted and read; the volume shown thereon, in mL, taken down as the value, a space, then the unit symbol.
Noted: 45 mL
